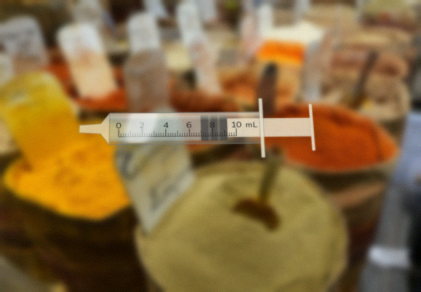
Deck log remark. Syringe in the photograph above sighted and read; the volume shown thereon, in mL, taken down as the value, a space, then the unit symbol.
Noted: 7 mL
